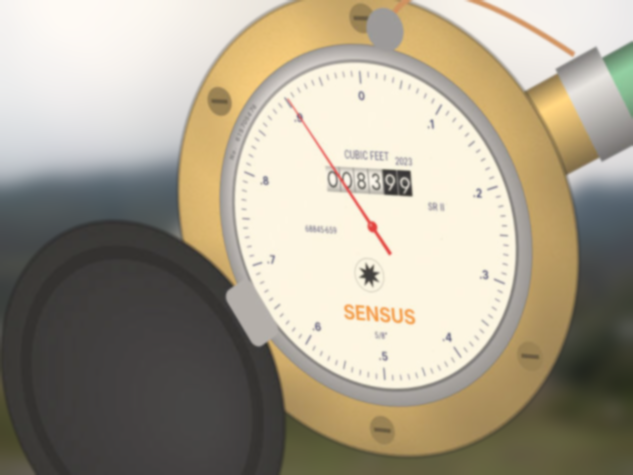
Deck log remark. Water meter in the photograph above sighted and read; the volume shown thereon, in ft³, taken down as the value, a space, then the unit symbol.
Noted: 8398.90 ft³
